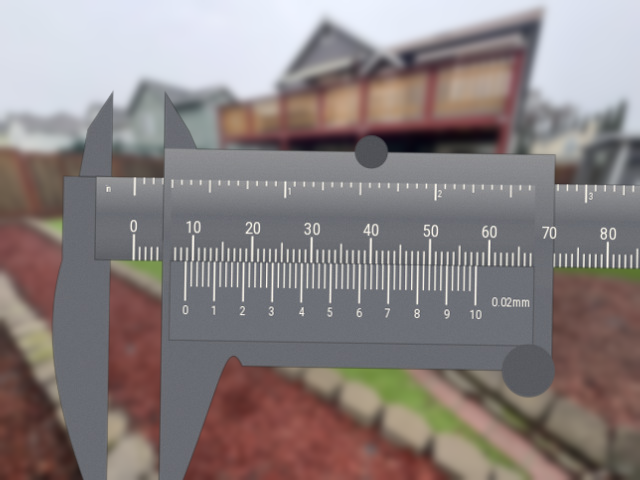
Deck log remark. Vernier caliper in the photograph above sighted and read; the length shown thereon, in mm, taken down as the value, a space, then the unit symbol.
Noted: 8.8 mm
